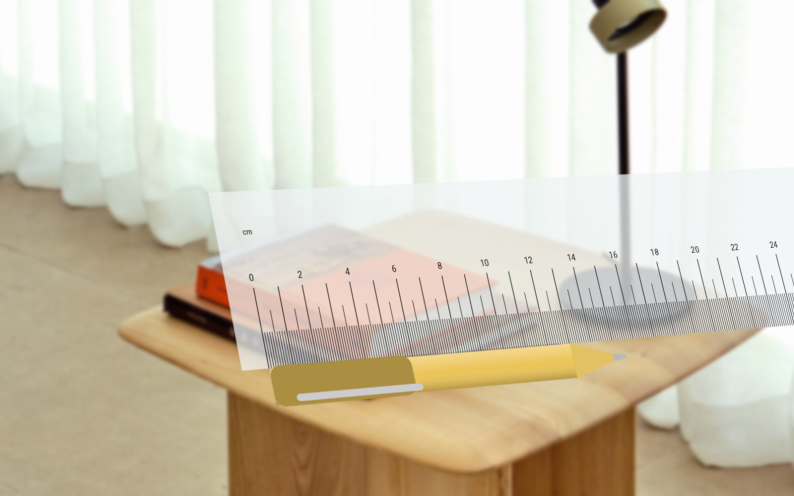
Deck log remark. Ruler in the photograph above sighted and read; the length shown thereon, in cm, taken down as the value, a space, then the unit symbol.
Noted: 15.5 cm
